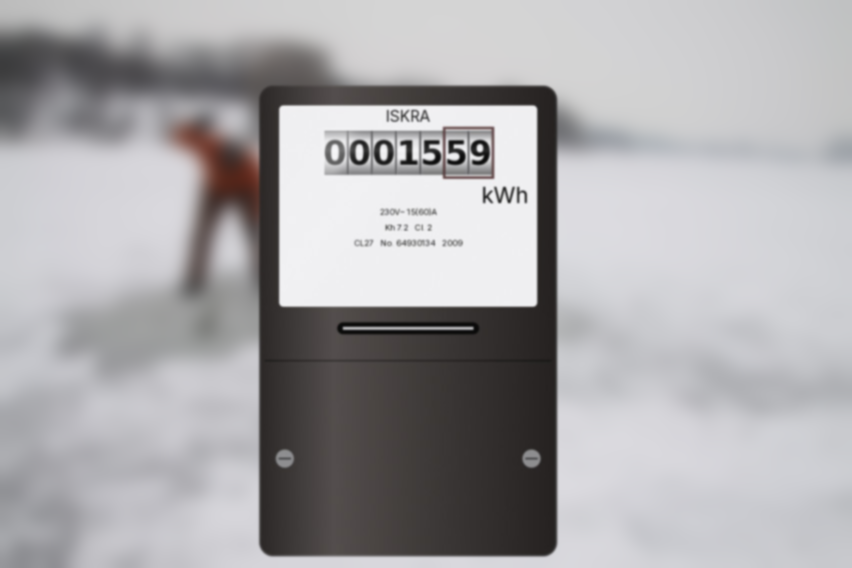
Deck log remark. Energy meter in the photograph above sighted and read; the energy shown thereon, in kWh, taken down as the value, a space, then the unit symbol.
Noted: 15.59 kWh
